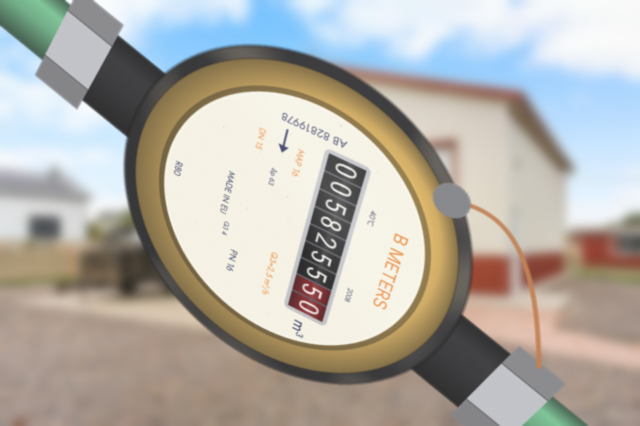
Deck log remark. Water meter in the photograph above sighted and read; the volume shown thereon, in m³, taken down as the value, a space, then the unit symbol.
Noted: 58255.50 m³
